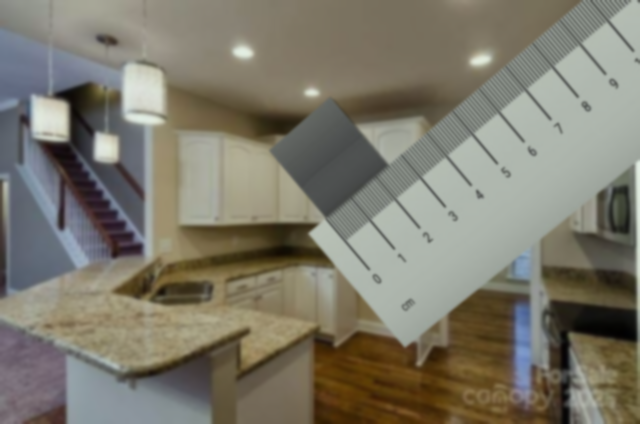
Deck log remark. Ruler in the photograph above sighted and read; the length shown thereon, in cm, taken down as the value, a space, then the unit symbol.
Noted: 2.5 cm
